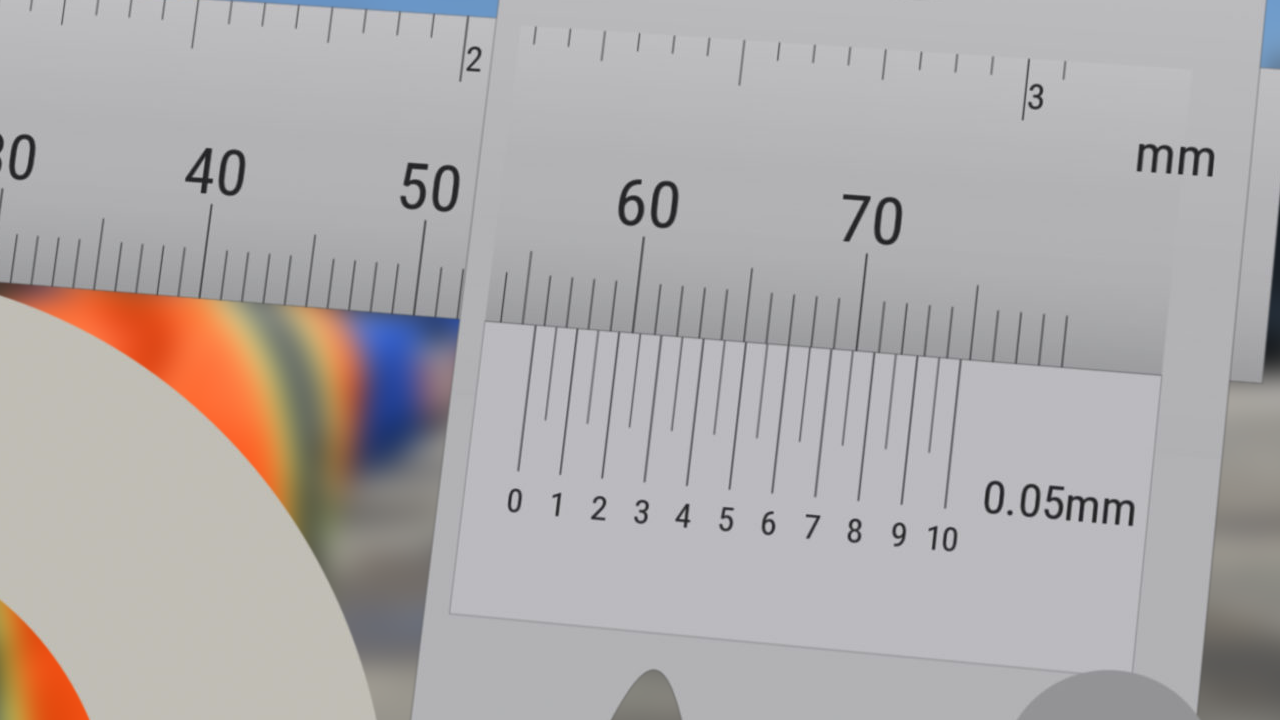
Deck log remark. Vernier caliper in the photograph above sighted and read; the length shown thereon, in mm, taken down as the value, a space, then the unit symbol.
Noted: 55.6 mm
